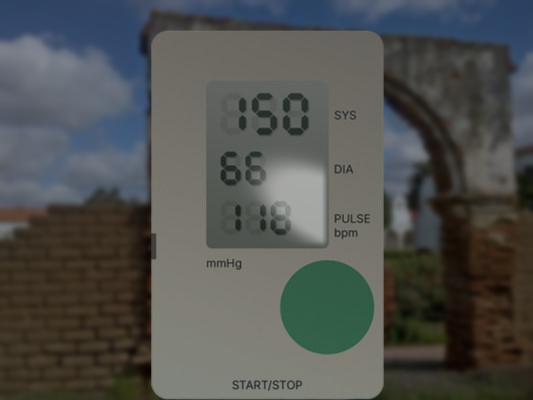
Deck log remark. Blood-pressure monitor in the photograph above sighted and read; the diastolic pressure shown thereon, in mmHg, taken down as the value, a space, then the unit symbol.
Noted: 66 mmHg
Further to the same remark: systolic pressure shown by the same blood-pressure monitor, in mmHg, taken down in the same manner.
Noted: 150 mmHg
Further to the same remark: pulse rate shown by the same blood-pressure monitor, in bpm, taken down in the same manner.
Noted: 118 bpm
